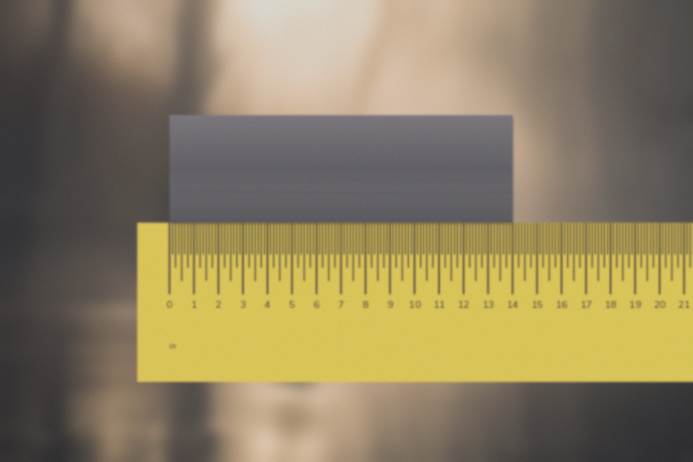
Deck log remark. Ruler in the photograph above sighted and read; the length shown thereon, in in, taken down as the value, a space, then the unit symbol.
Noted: 14 in
